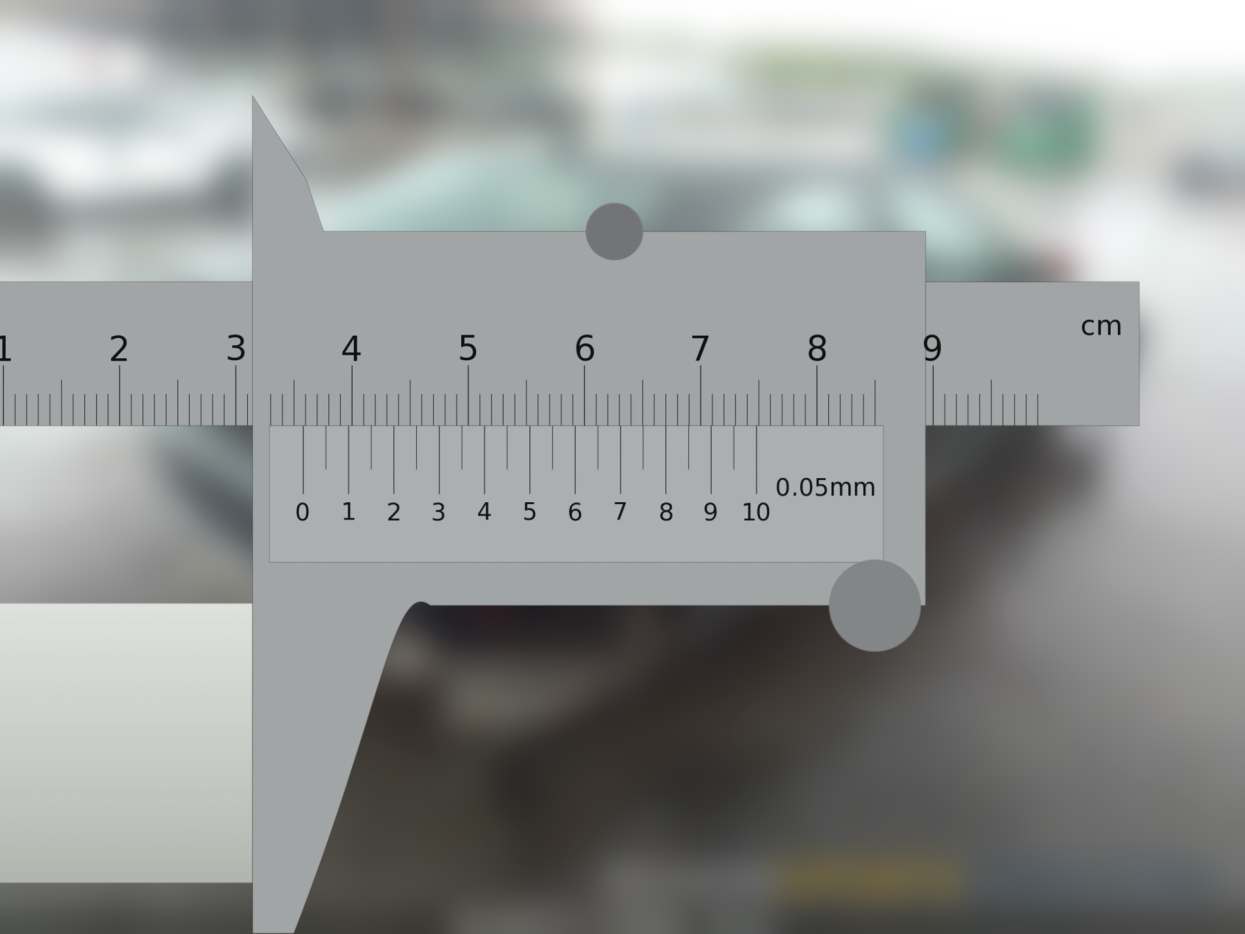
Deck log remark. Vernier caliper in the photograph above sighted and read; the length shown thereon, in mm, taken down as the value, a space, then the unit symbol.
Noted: 35.8 mm
